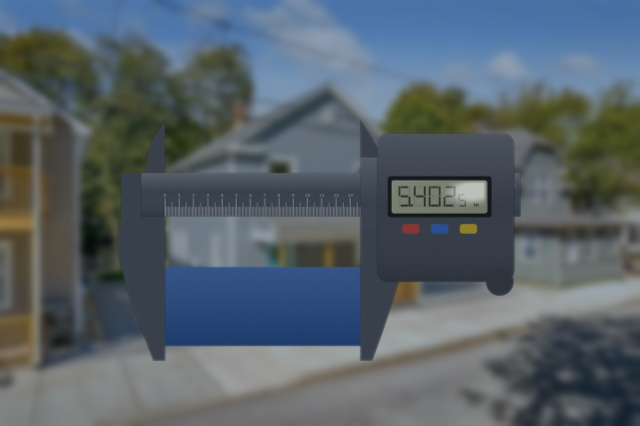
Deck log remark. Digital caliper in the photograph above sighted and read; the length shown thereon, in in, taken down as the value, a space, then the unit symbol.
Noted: 5.4025 in
